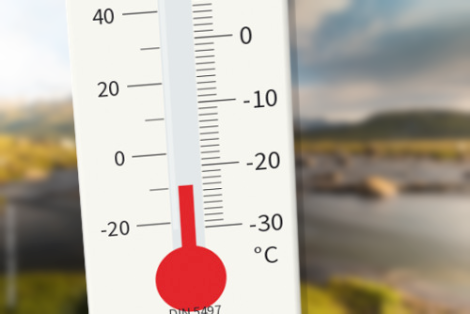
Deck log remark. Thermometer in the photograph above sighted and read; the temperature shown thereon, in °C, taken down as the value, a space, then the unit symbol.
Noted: -23 °C
